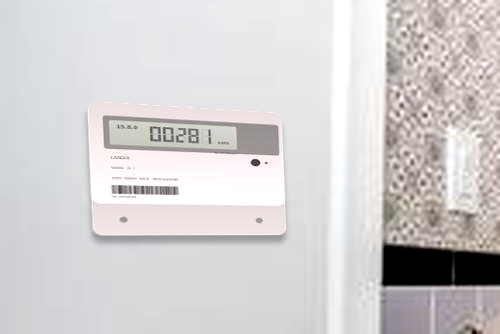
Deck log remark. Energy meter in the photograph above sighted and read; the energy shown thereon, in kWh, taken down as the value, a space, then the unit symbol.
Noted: 281 kWh
